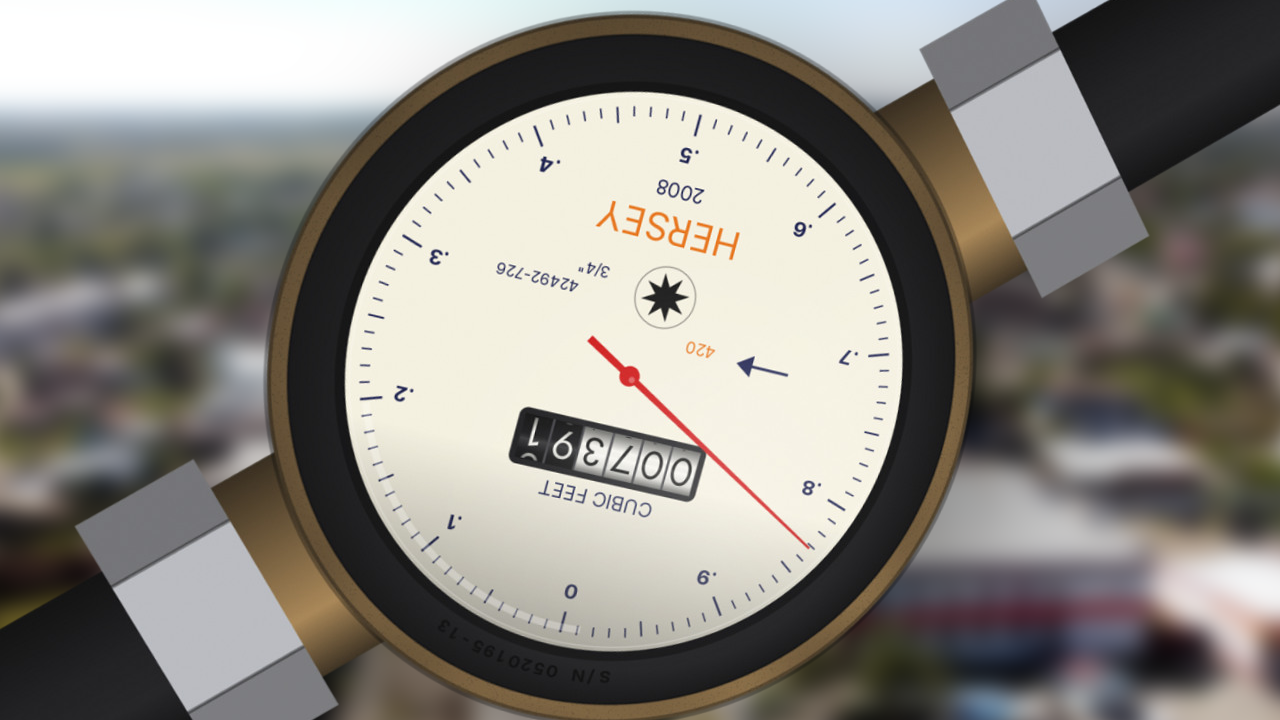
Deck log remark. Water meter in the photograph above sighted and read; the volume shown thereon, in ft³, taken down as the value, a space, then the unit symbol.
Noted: 7390.83 ft³
